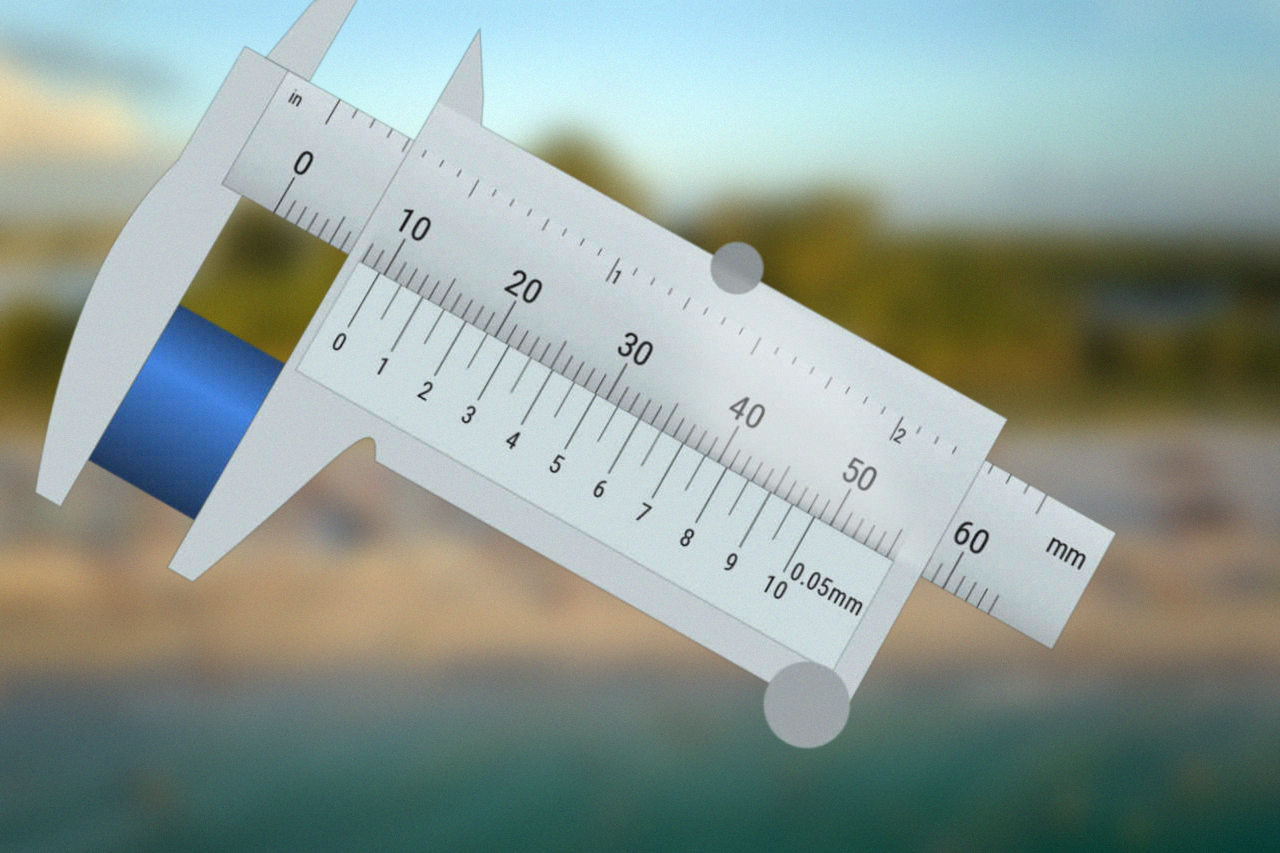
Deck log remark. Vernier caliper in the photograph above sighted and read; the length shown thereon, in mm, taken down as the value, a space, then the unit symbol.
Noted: 9.6 mm
